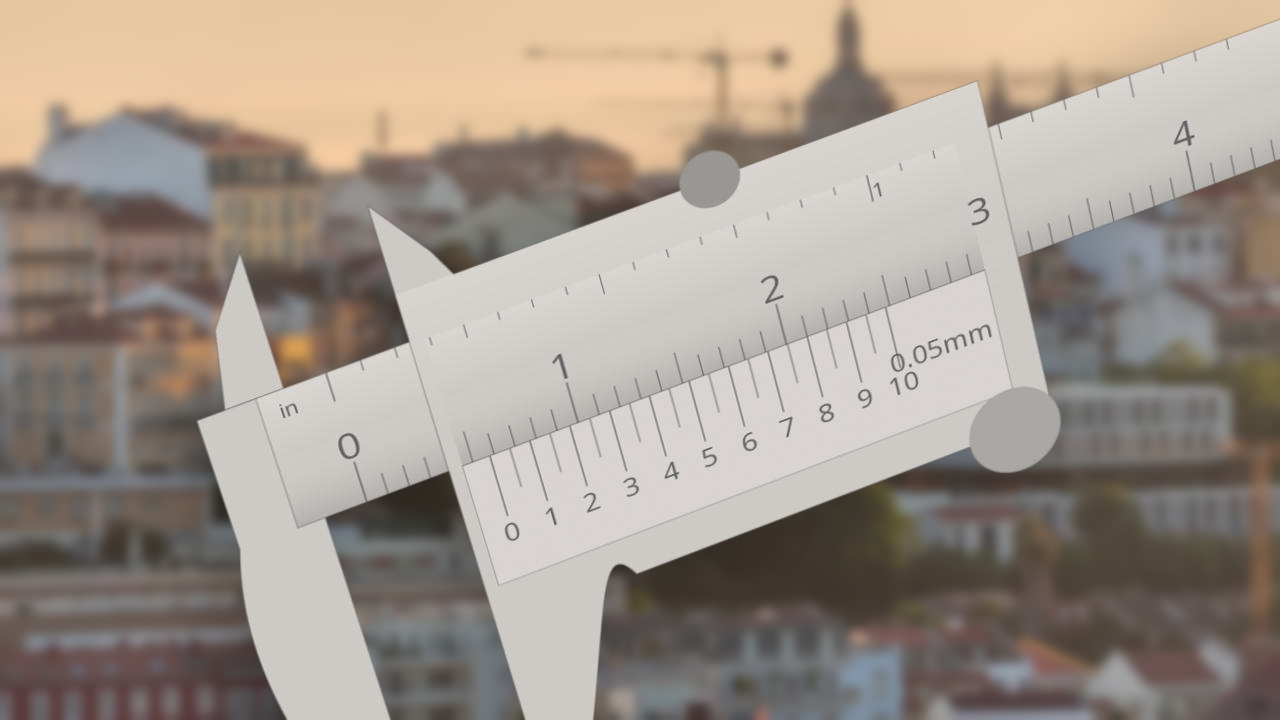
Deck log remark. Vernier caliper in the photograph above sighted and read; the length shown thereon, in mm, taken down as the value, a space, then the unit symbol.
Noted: 5.8 mm
